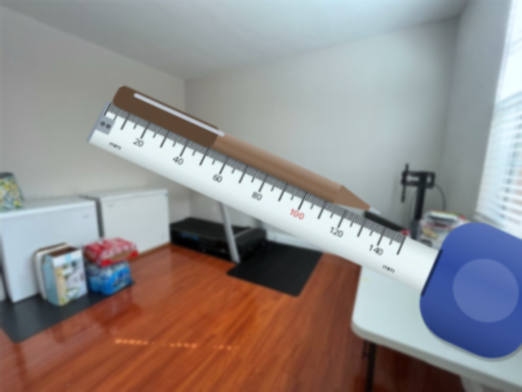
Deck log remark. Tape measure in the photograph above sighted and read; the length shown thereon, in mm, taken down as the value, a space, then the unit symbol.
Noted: 135 mm
